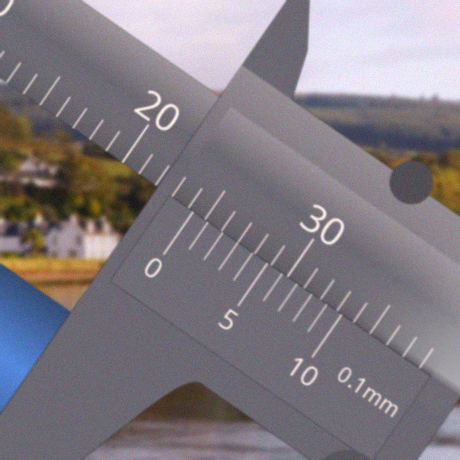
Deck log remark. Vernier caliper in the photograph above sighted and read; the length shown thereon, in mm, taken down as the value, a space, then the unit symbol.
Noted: 24.3 mm
